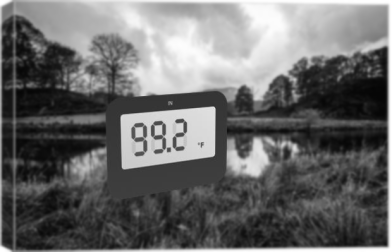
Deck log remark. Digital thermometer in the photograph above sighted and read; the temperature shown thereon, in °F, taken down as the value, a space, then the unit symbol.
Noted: 99.2 °F
